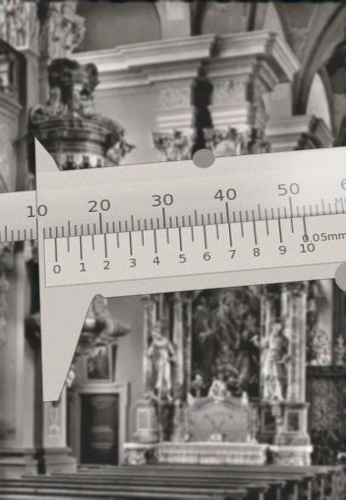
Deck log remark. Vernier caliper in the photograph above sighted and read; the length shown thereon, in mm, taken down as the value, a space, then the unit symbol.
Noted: 12.8 mm
